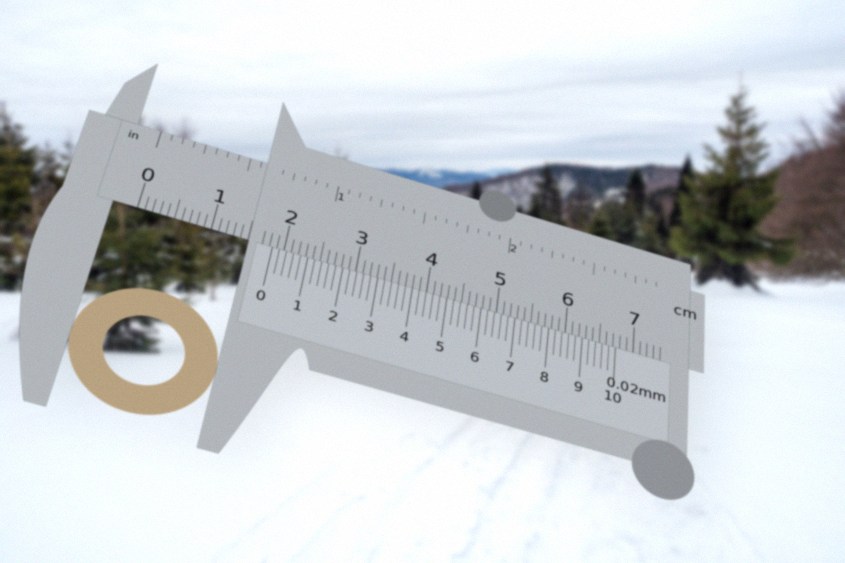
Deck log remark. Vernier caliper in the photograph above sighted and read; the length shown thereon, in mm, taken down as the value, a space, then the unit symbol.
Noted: 18.4 mm
